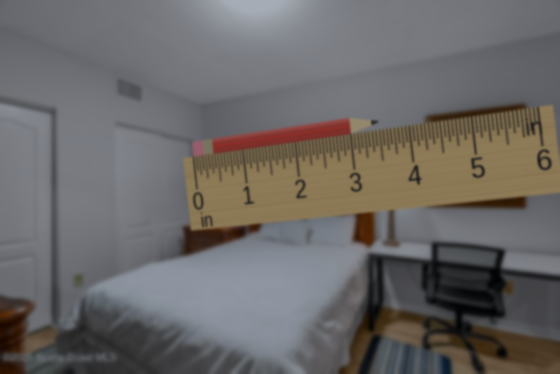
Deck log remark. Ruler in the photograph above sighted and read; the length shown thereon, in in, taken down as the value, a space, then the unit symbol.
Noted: 3.5 in
